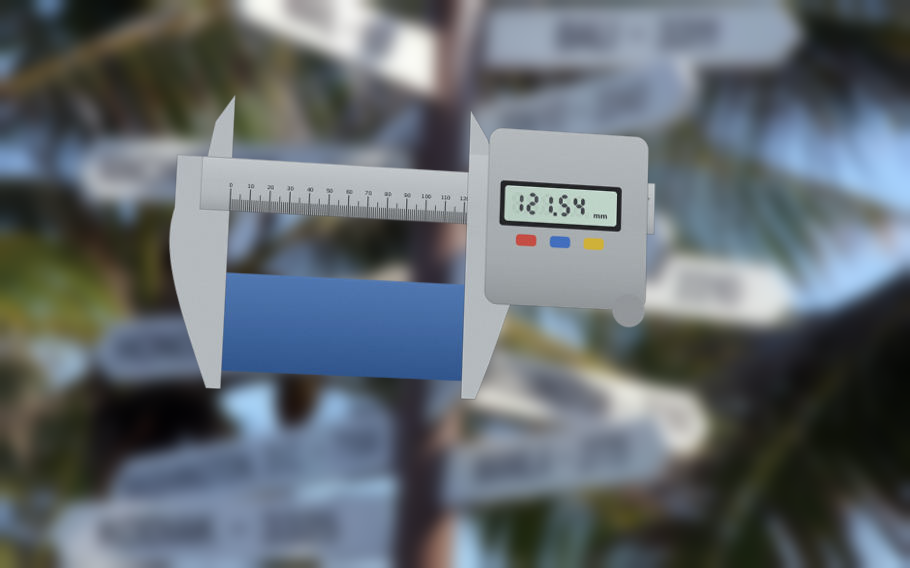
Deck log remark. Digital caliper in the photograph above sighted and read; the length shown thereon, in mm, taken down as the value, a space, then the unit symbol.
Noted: 121.54 mm
